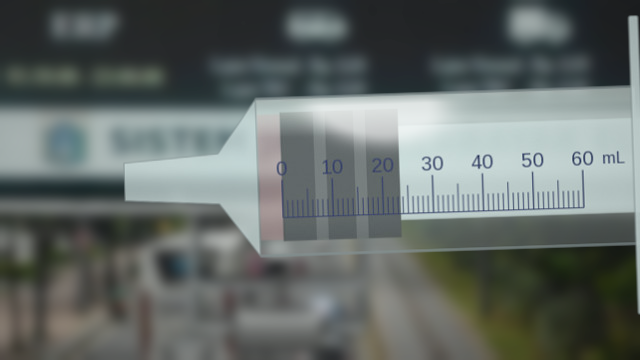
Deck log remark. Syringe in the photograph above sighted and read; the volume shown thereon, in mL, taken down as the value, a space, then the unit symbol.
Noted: 0 mL
